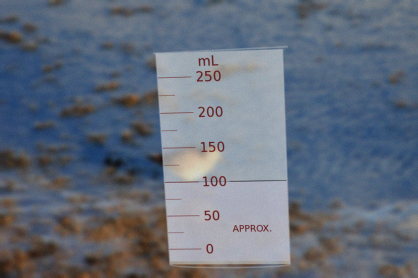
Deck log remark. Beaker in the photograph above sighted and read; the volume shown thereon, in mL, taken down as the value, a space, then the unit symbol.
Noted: 100 mL
